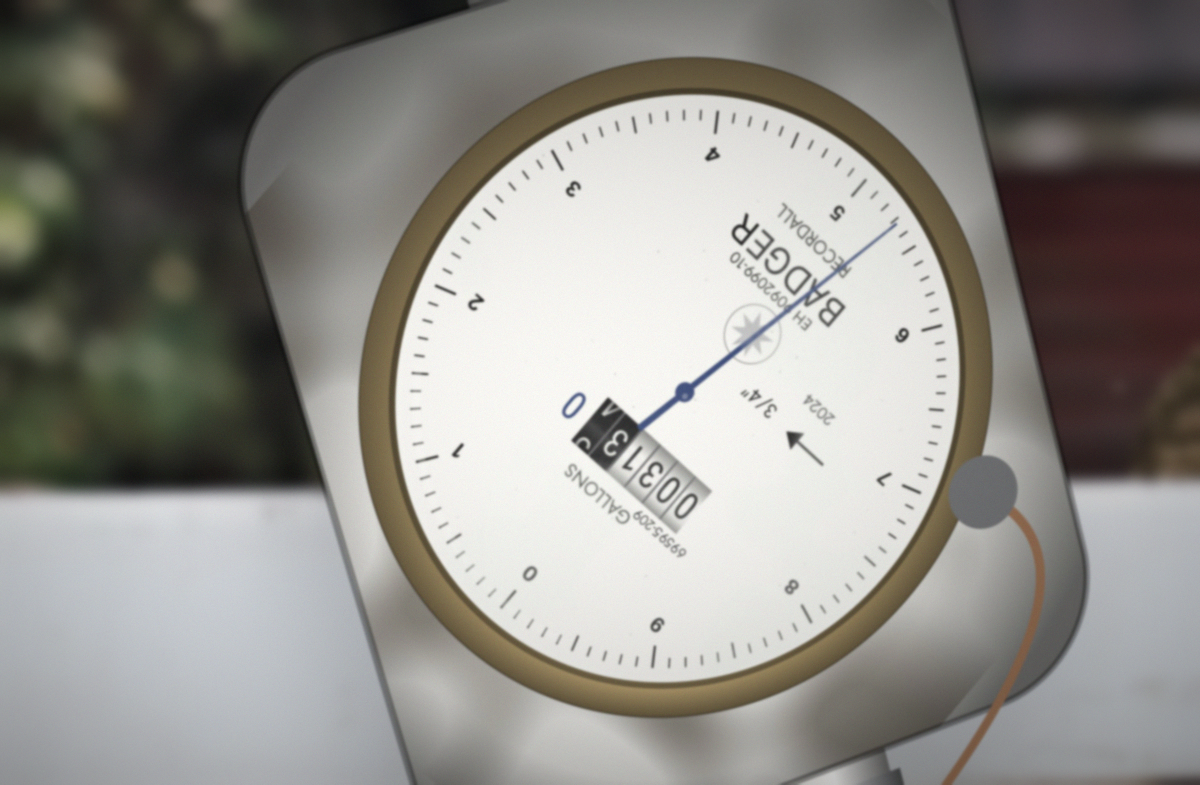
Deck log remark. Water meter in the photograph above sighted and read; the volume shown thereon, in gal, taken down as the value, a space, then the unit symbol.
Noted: 31335.3 gal
